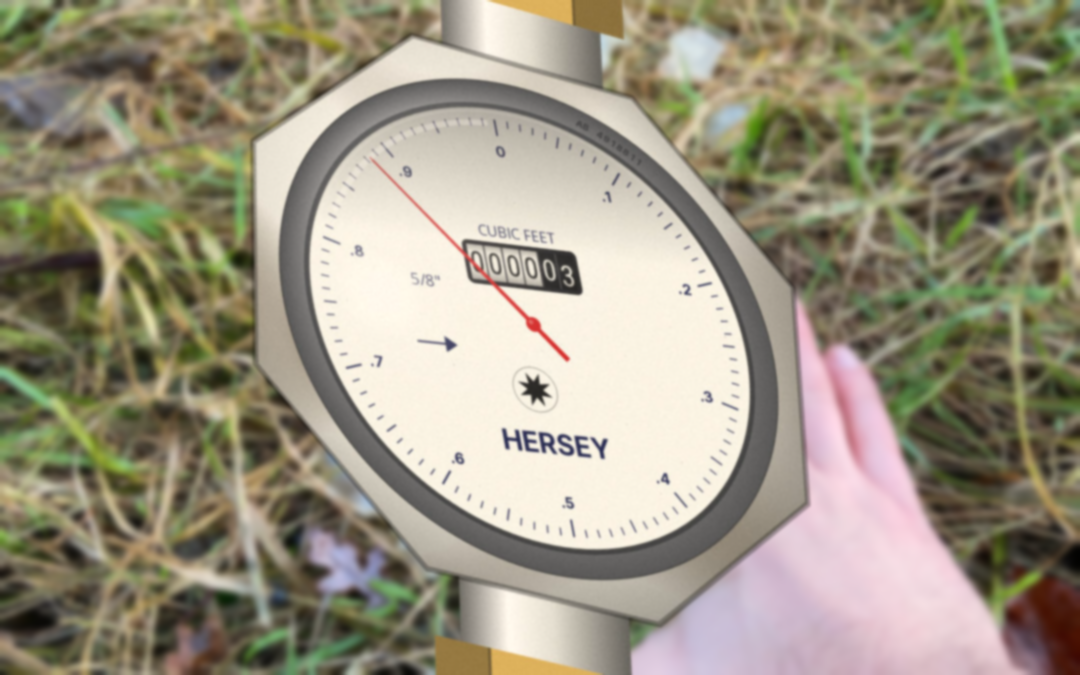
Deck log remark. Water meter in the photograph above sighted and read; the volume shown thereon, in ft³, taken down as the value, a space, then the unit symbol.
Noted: 2.88 ft³
